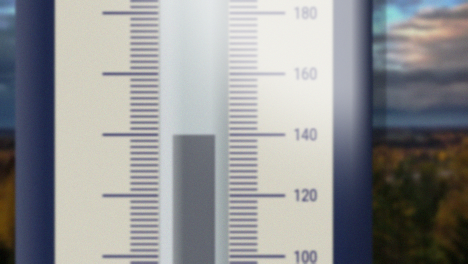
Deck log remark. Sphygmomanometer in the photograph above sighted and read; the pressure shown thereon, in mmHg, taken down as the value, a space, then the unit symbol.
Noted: 140 mmHg
